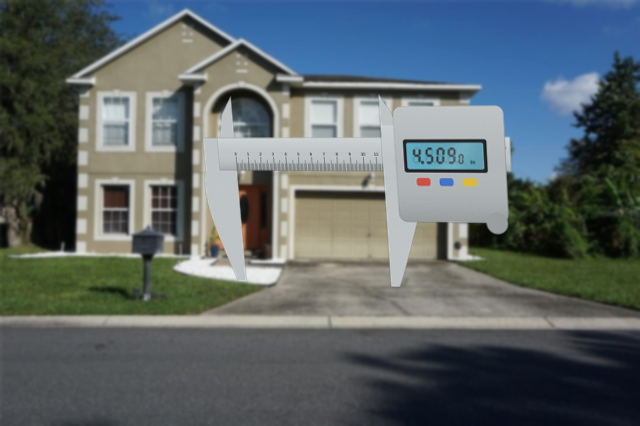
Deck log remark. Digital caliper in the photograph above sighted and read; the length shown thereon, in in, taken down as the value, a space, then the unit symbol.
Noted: 4.5090 in
